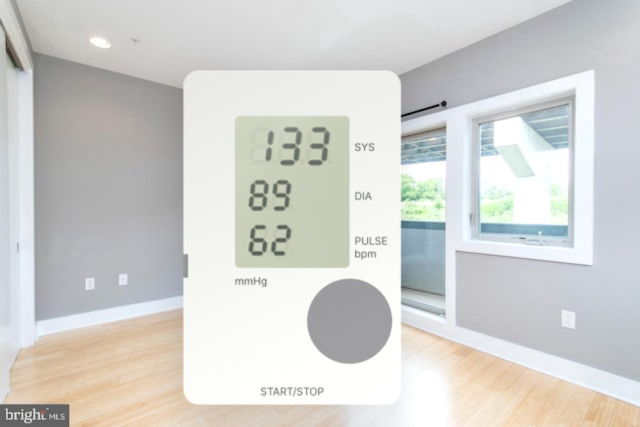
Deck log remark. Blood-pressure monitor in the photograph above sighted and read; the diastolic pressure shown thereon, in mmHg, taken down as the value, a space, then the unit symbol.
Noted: 89 mmHg
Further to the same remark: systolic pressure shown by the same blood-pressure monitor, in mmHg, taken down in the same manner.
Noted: 133 mmHg
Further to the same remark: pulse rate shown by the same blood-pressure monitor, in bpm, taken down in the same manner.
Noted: 62 bpm
